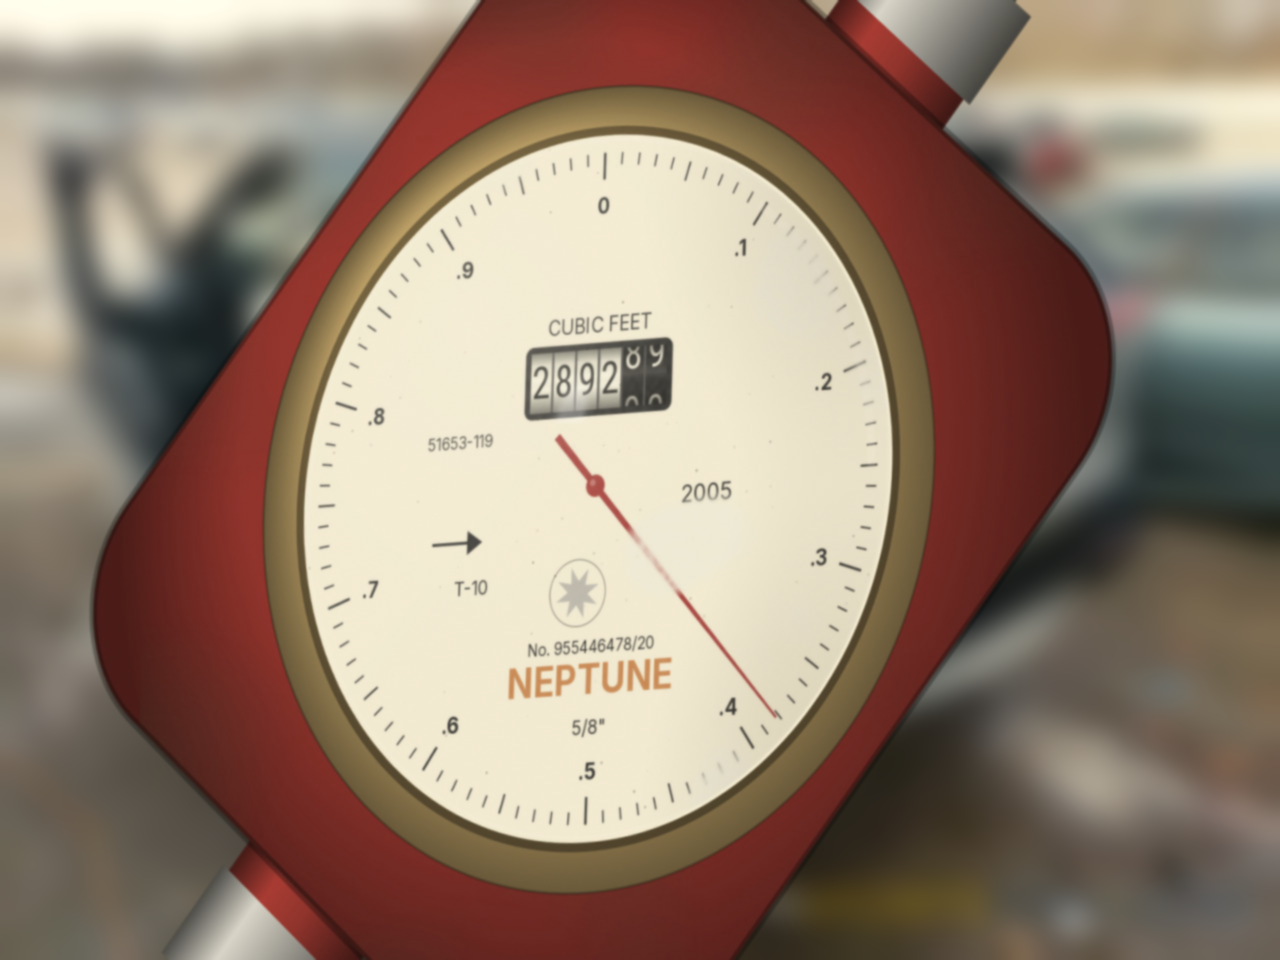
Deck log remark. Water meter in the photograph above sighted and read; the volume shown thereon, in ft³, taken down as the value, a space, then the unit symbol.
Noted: 289289.38 ft³
